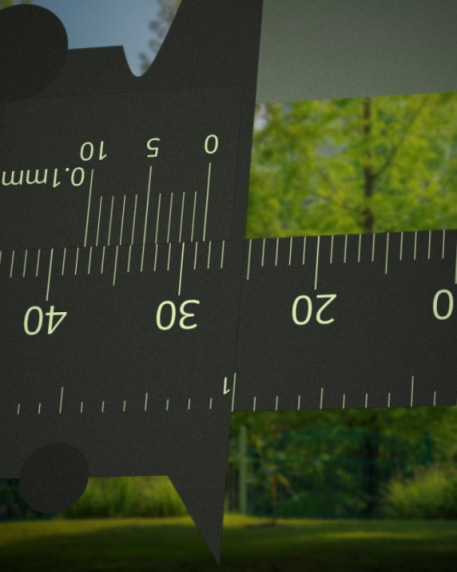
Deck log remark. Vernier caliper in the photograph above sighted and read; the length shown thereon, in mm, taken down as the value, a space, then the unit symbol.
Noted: 28.5 mm
